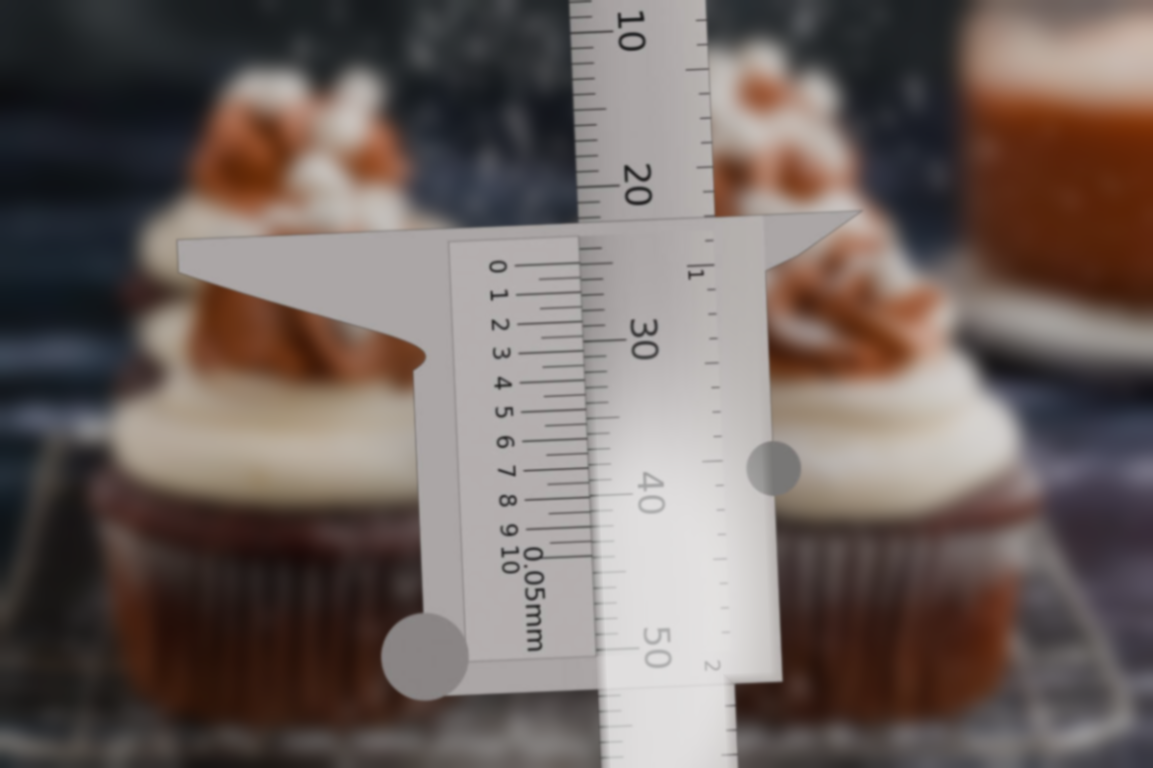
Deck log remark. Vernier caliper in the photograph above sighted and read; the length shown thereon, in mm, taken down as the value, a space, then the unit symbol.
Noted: 24.9 mm
